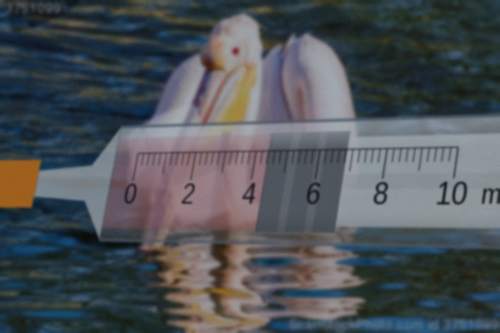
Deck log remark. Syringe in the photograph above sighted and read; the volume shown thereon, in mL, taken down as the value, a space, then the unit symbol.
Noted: 4.4 mL
